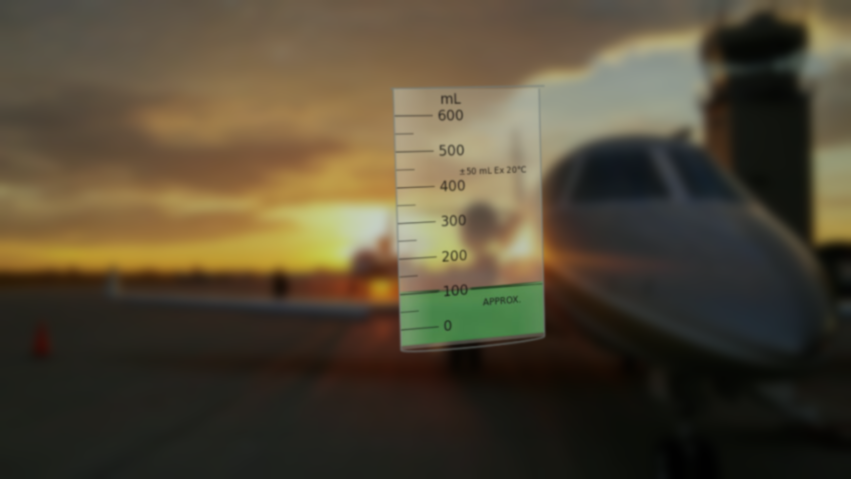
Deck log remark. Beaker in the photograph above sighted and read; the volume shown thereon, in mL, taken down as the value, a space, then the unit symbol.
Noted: 100 mL
